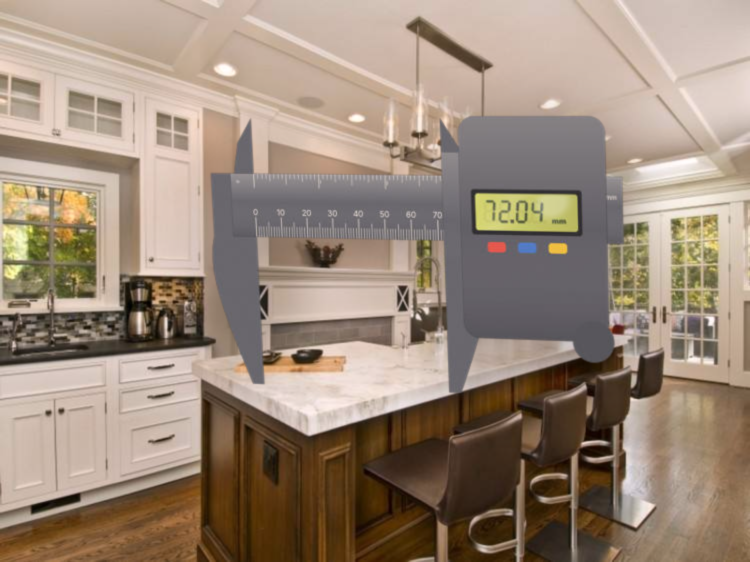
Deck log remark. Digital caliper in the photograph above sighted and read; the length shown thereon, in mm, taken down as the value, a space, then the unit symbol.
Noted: 72.04 mm
